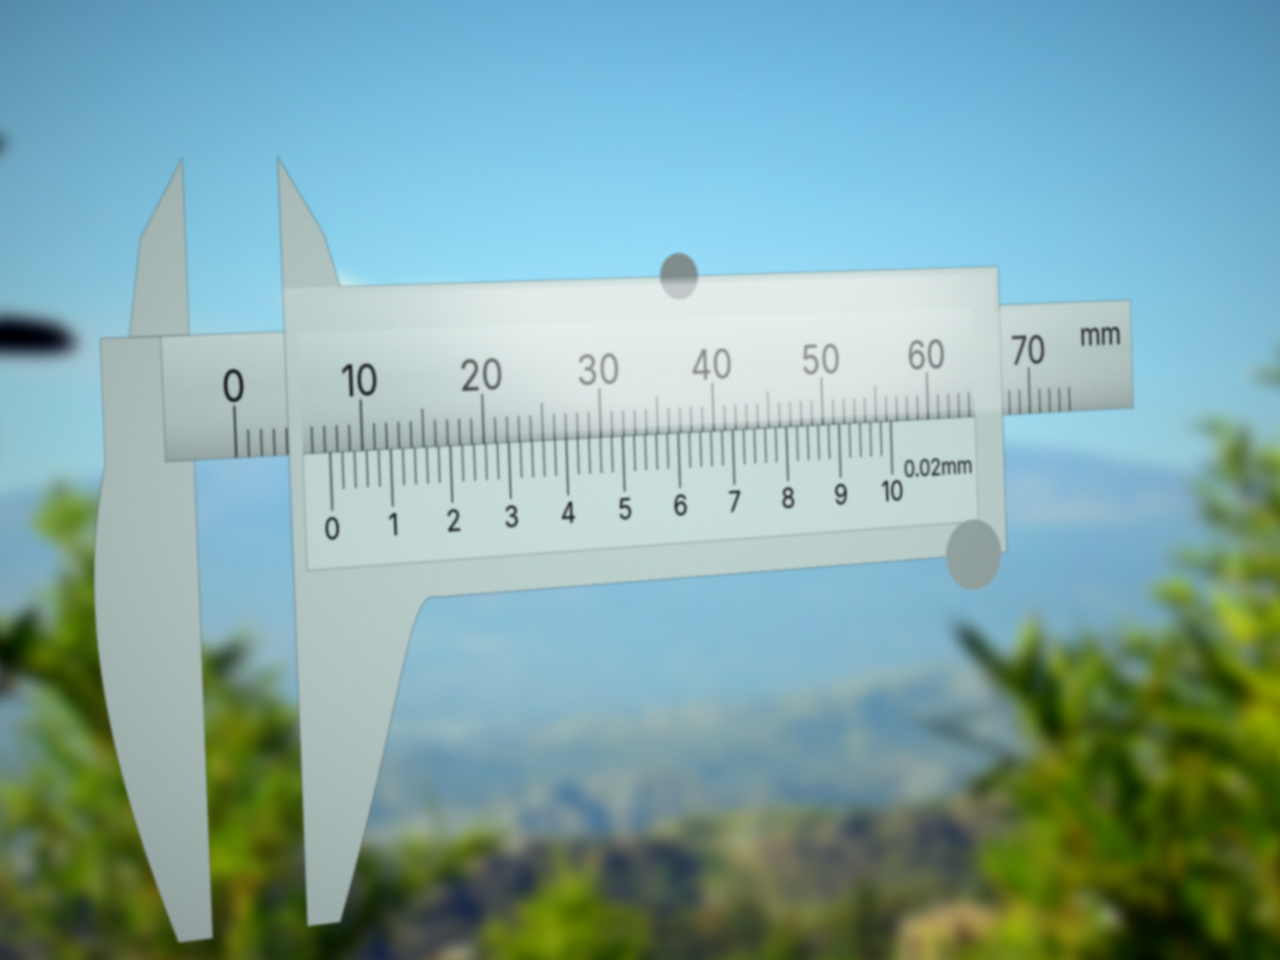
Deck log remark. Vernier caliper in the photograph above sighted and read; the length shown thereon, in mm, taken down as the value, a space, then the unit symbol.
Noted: 7.4 mm
